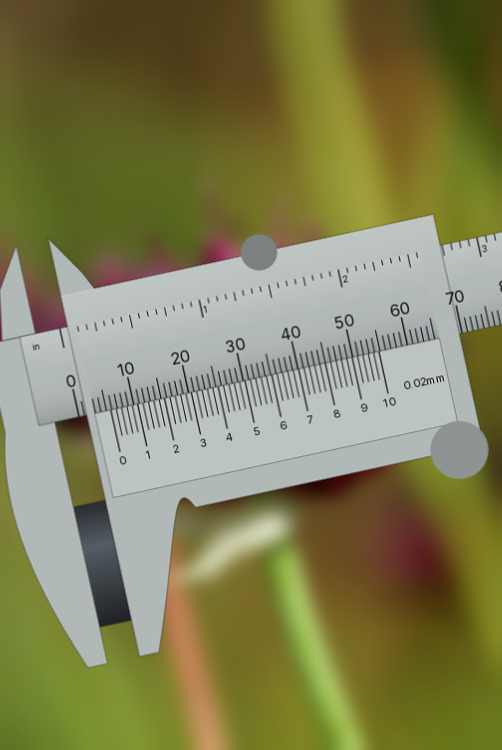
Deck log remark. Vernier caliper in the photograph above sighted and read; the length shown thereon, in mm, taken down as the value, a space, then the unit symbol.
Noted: 5.8 mm
